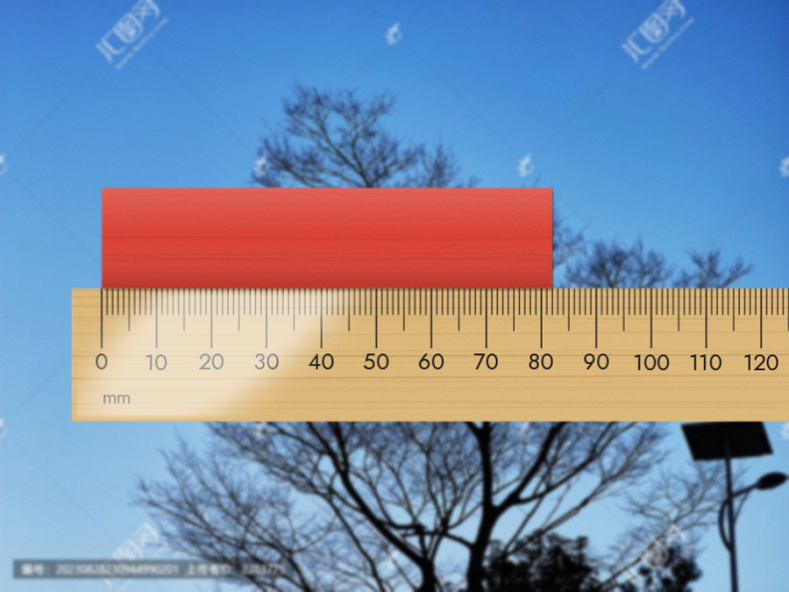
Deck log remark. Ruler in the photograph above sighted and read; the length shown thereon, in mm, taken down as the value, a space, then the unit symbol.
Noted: 82 mm
